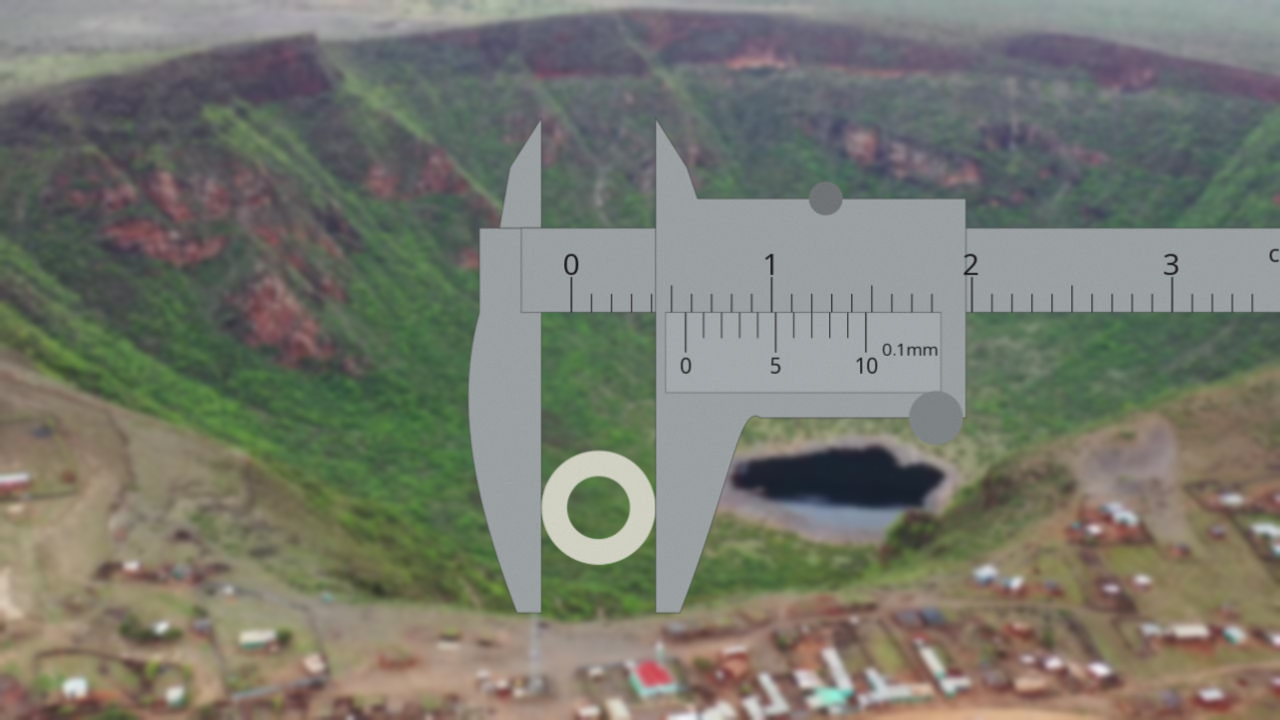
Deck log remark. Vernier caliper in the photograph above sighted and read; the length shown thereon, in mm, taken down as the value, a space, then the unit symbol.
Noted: 5.7 mm
